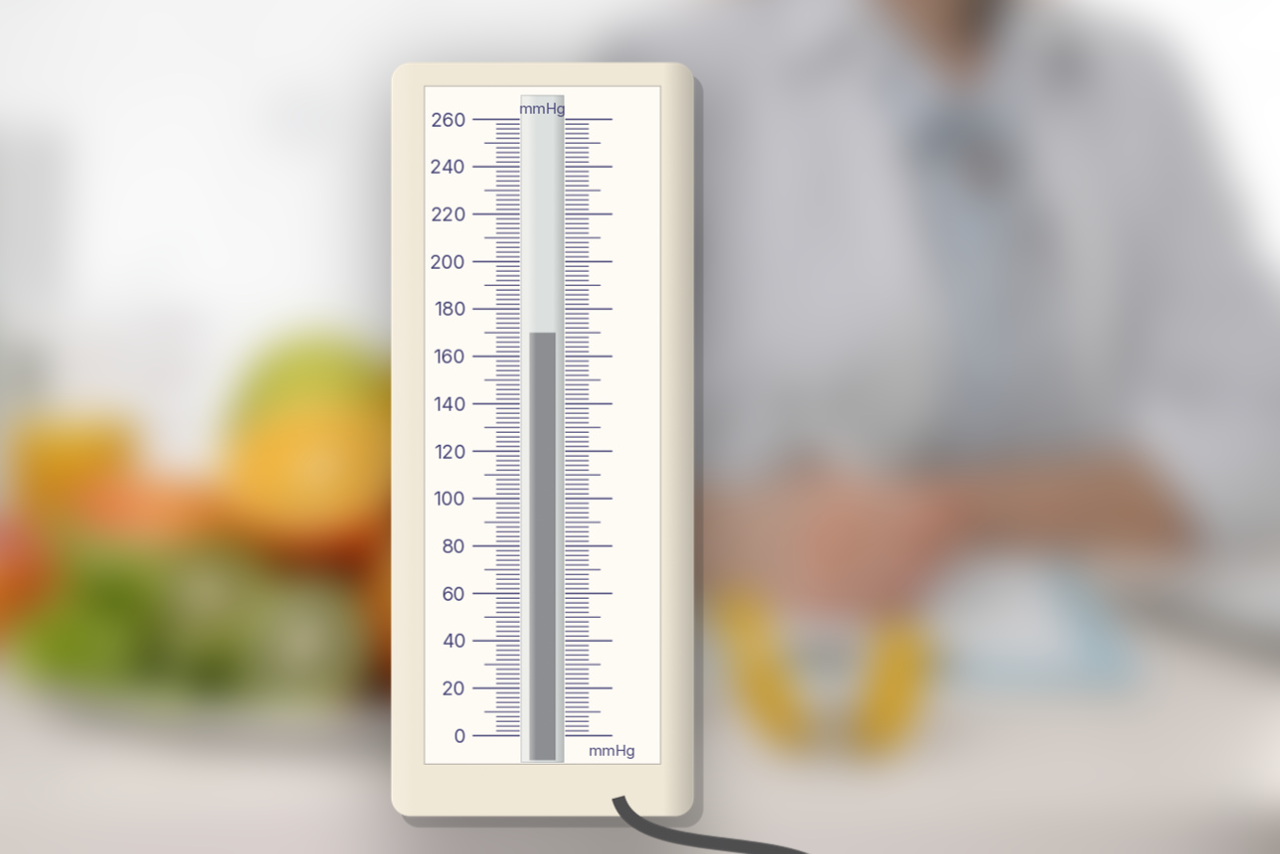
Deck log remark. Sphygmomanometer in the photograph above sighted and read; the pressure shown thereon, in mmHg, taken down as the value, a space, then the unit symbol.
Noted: 170 mmHg
